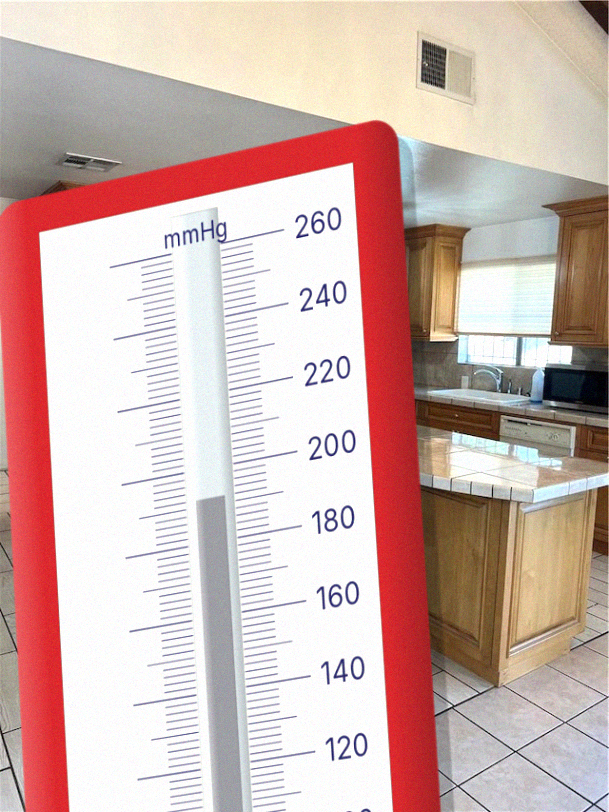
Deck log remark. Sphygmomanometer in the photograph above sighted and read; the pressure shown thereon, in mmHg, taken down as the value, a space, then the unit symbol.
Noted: 192 mmHg
